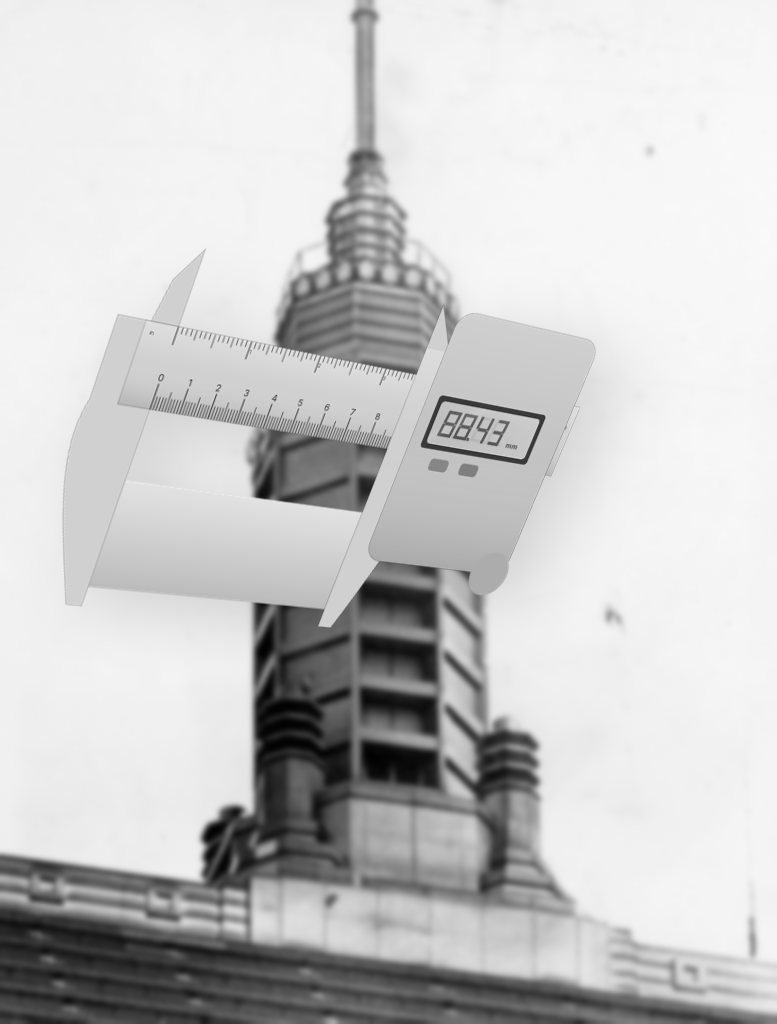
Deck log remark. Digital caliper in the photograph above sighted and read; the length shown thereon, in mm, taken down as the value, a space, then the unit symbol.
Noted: 88.43 mm
